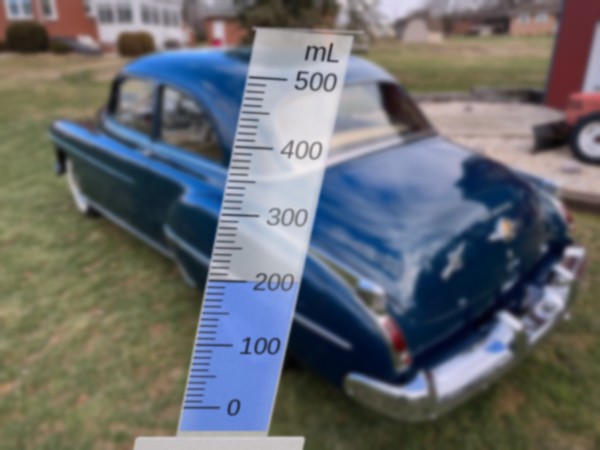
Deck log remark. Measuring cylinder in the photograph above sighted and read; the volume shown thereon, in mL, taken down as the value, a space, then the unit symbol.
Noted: 200 mL
